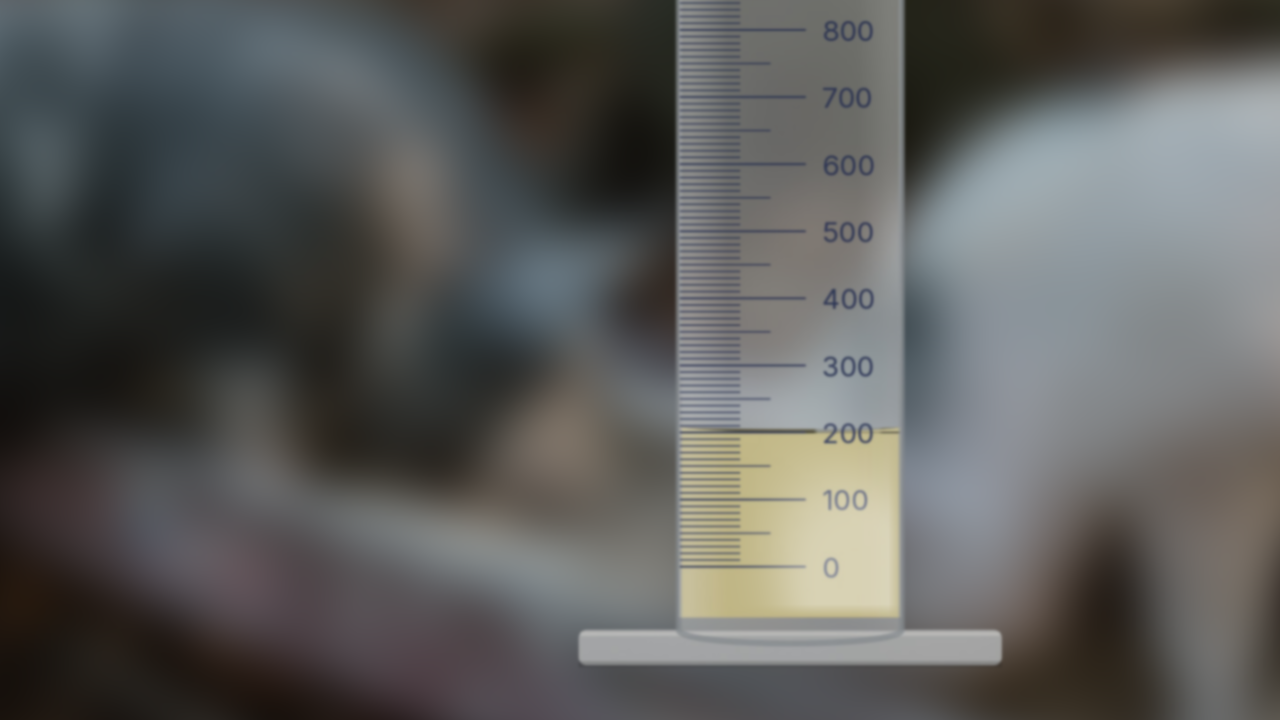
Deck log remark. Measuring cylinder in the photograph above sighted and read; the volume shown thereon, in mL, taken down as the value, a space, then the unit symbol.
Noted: 200 mL
